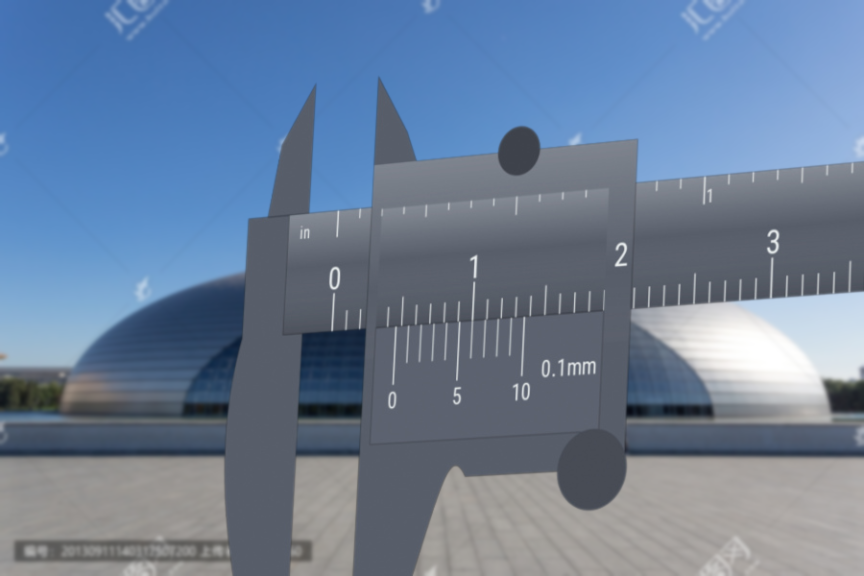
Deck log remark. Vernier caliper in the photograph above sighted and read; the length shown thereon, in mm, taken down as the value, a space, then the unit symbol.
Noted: 4.6 mm
